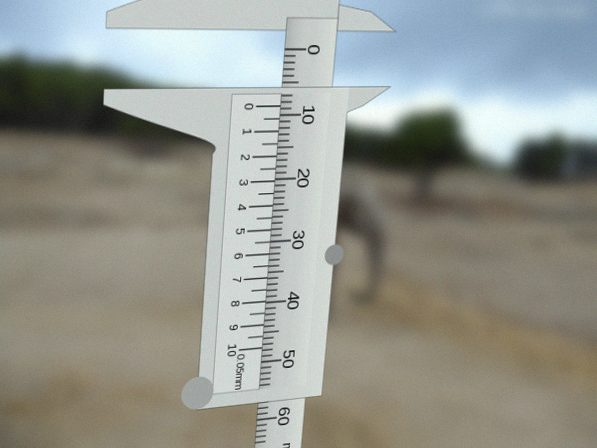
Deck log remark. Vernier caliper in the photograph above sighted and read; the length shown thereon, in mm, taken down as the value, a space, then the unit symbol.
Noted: 8.6 mm
